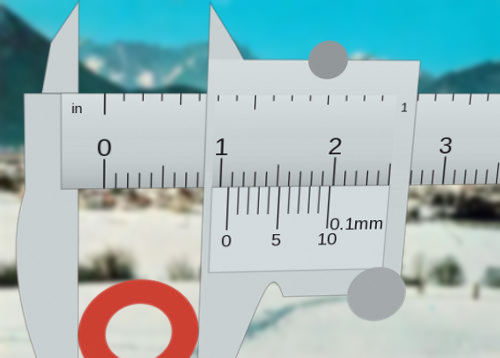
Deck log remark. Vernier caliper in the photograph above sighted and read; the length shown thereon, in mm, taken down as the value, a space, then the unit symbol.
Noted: 10.7 mm
